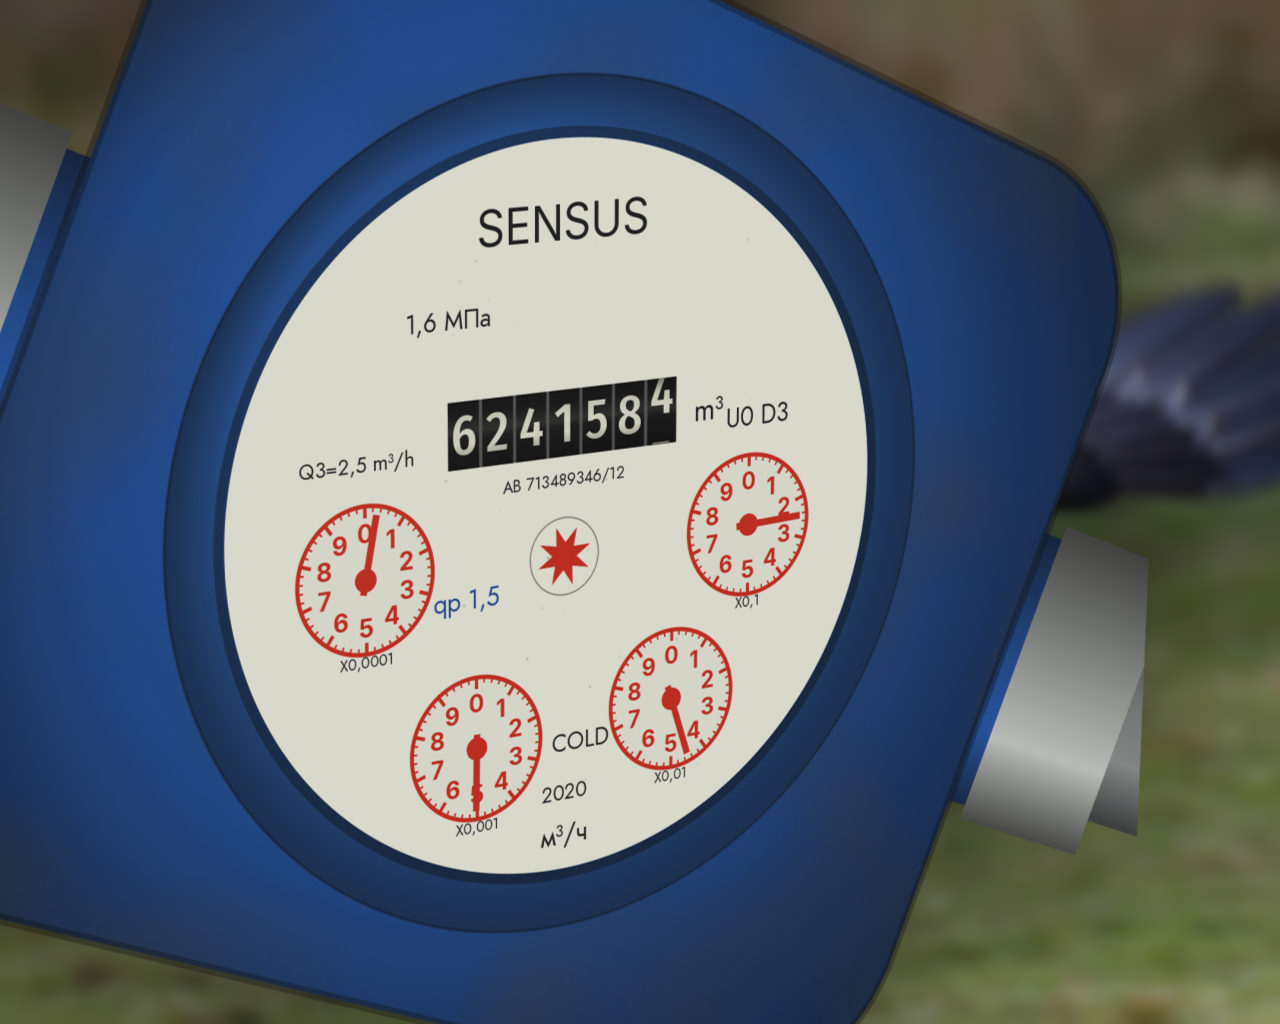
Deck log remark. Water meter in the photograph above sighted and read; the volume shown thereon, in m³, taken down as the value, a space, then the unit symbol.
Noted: 6241584.2450 m³
